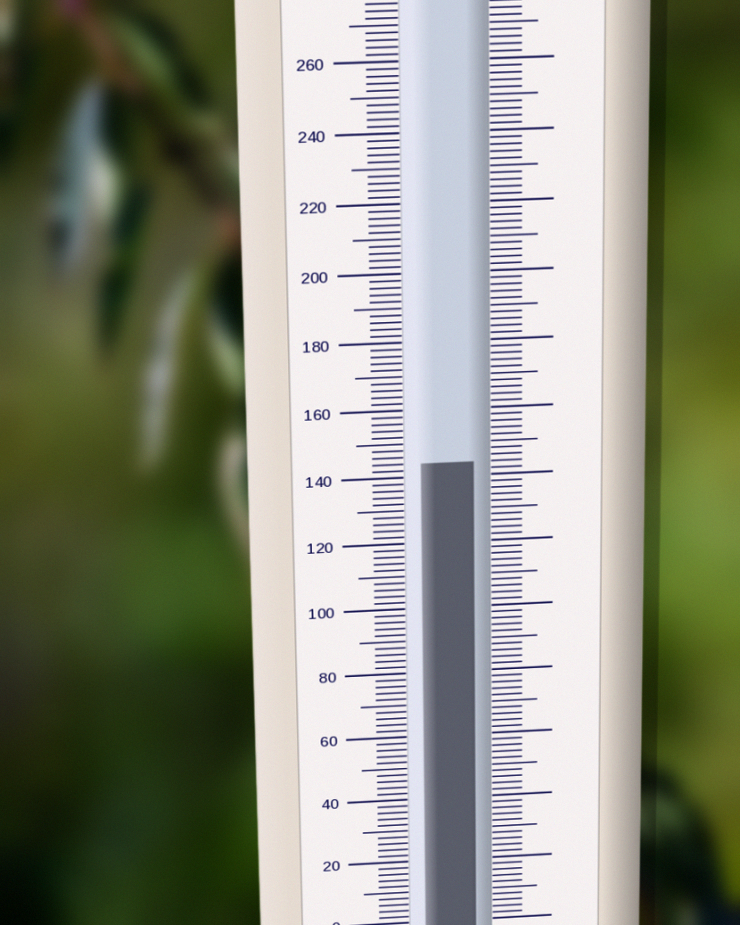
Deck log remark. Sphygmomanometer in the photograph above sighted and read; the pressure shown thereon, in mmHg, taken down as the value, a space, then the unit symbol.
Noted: 144 mmHg
